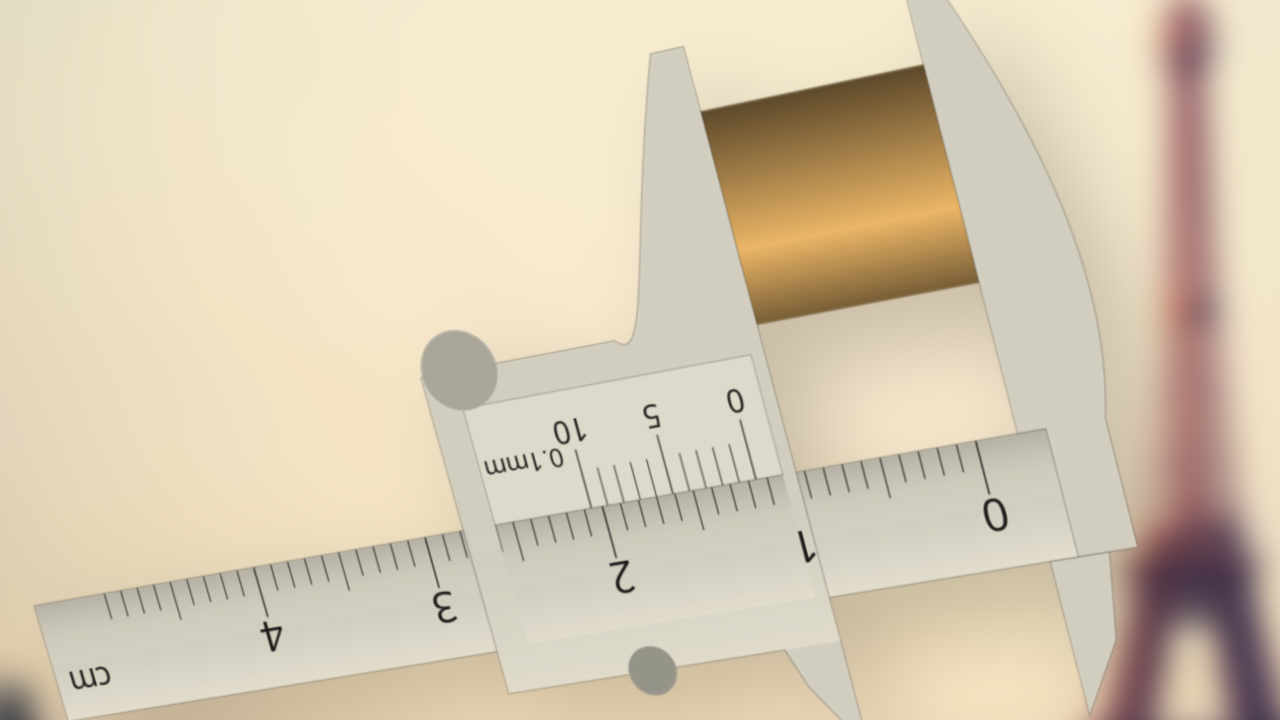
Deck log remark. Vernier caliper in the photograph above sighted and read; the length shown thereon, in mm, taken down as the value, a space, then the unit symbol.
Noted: 11.6 mm
